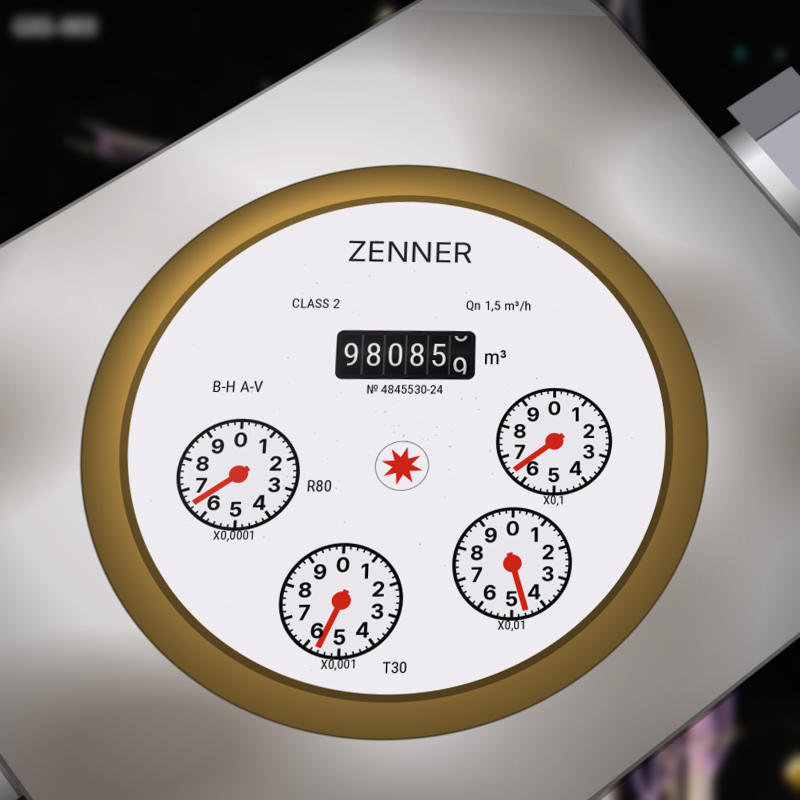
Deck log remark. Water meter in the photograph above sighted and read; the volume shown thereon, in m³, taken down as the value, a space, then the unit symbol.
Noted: 980858.6456 m³
